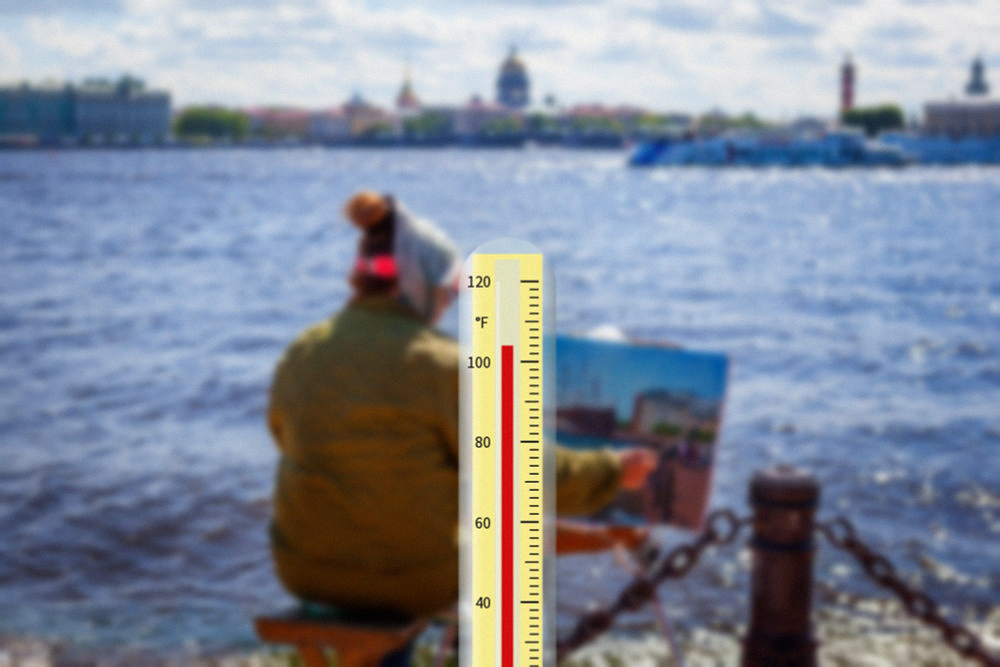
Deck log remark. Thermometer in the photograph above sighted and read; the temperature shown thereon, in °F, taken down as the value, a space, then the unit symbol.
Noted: 104 °F
